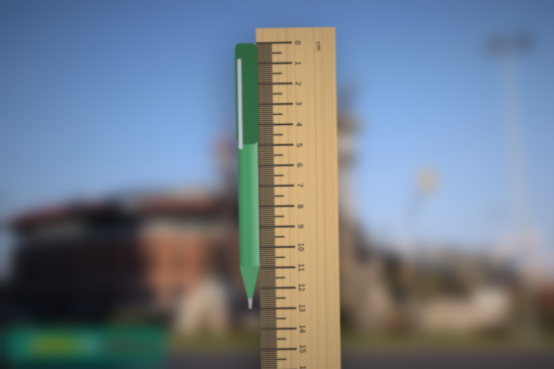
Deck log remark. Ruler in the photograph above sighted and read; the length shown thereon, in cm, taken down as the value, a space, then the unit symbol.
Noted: 13 cm
